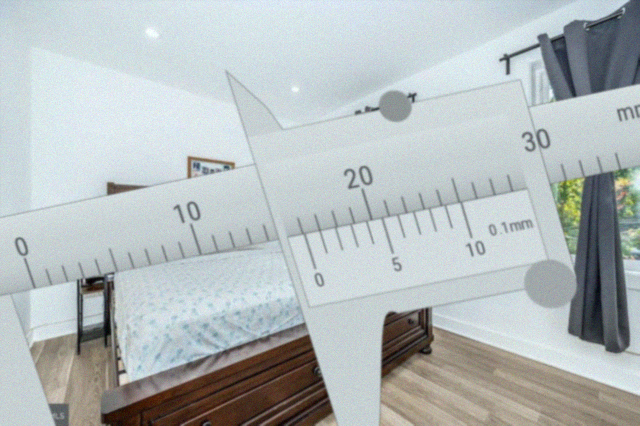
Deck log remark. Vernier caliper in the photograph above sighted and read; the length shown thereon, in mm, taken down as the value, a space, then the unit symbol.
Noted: 16.1 mm
